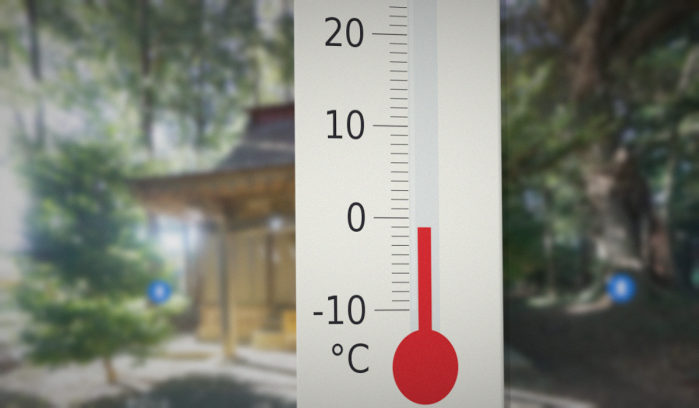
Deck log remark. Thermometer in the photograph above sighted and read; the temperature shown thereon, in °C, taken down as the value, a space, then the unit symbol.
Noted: -1 °C
